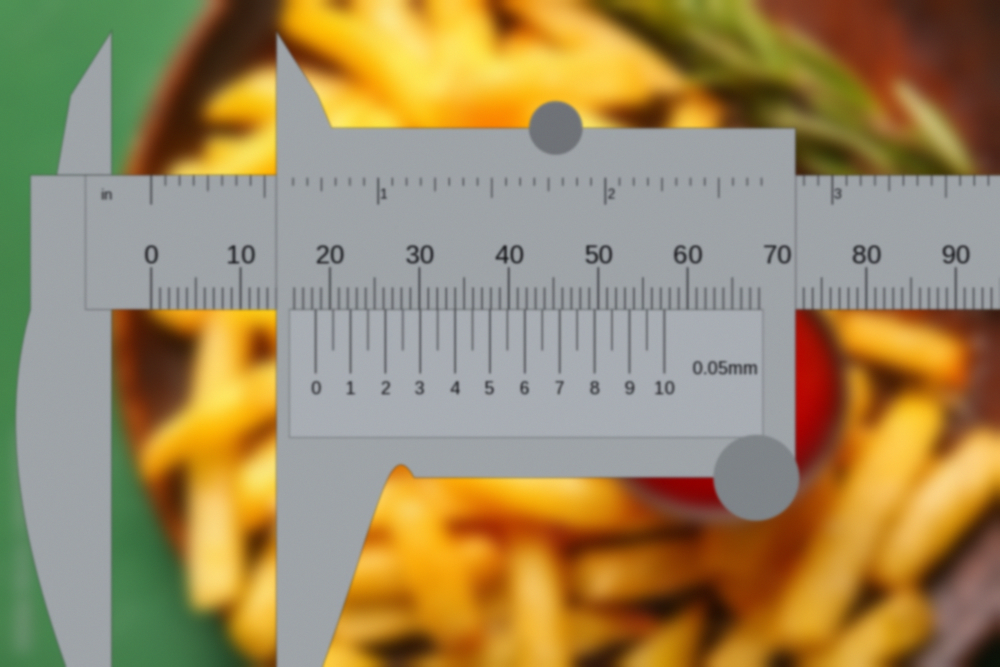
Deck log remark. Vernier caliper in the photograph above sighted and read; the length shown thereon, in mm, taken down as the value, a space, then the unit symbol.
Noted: 18.4 mm
